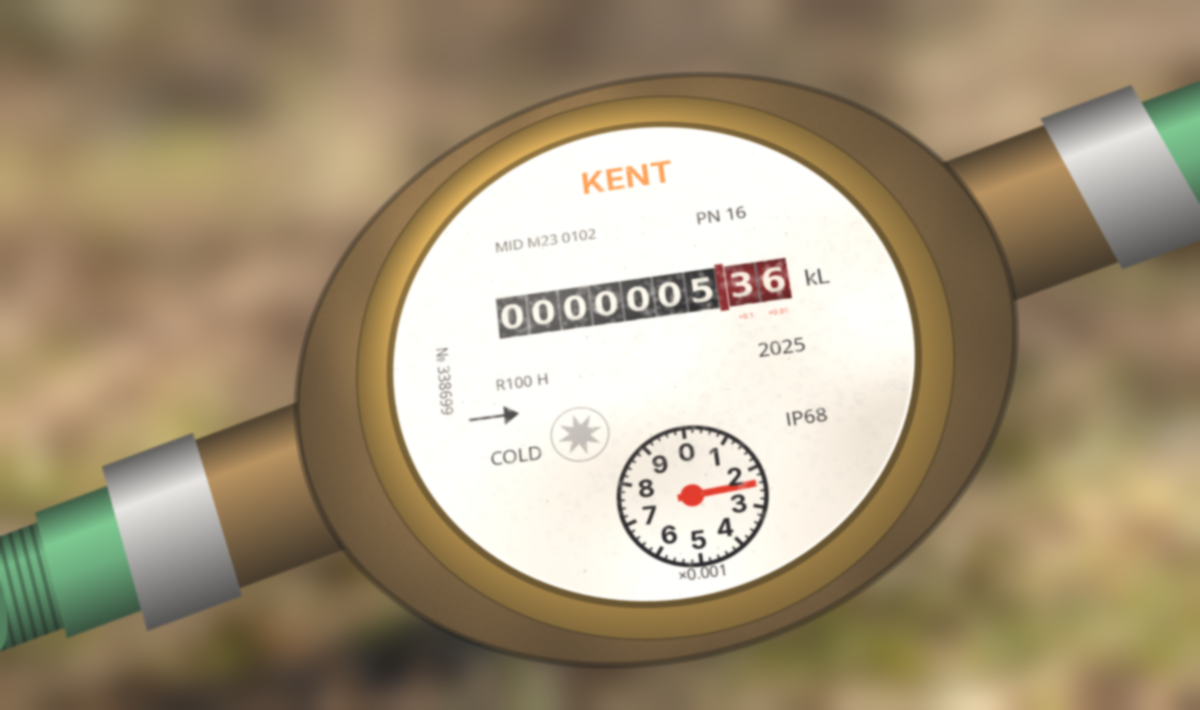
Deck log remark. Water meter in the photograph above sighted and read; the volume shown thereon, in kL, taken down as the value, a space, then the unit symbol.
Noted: 5.362 kL
